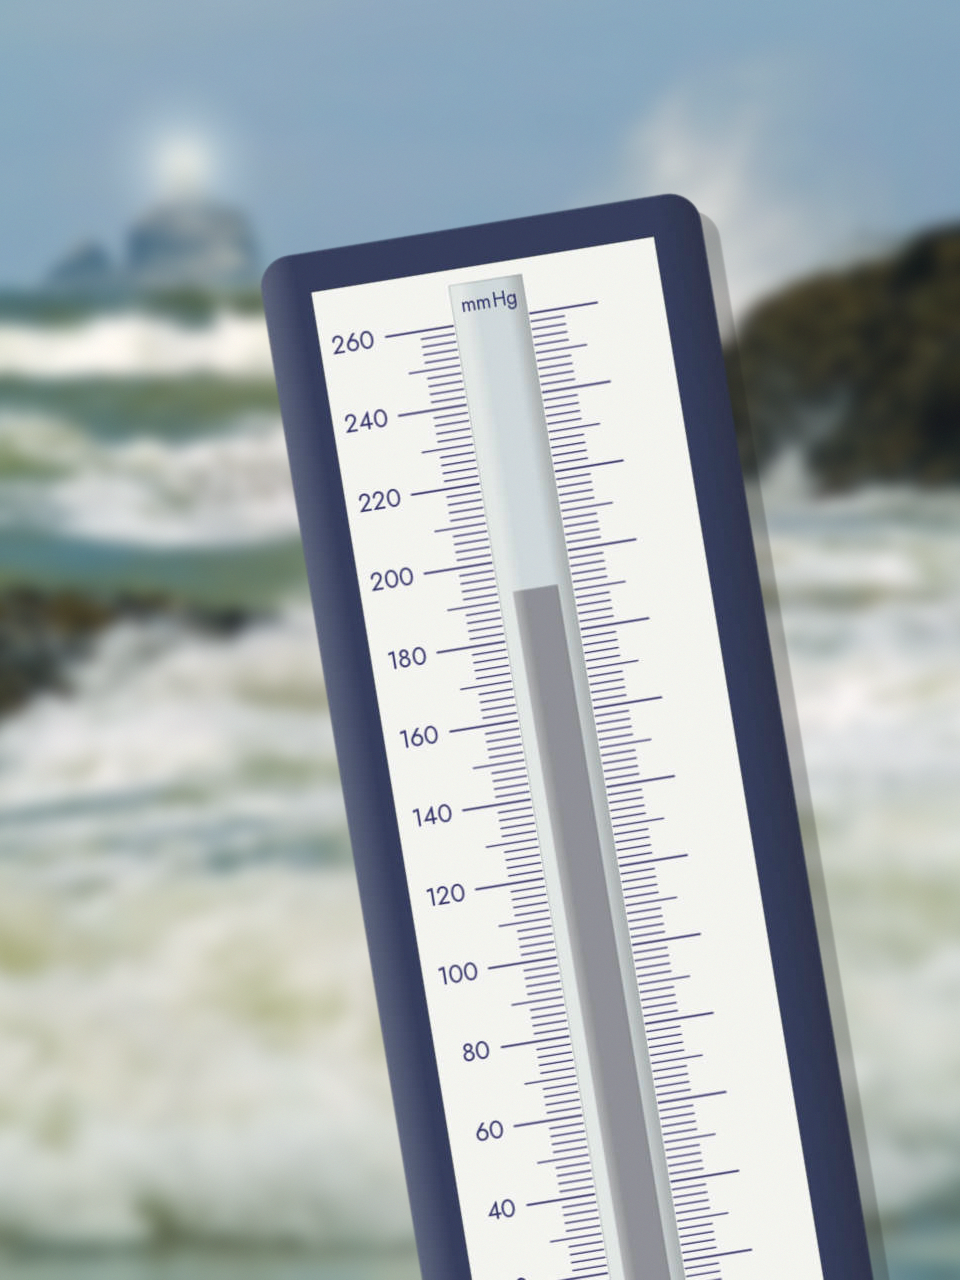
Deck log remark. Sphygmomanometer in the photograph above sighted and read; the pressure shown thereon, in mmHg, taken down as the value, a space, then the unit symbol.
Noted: 192 mmHg
